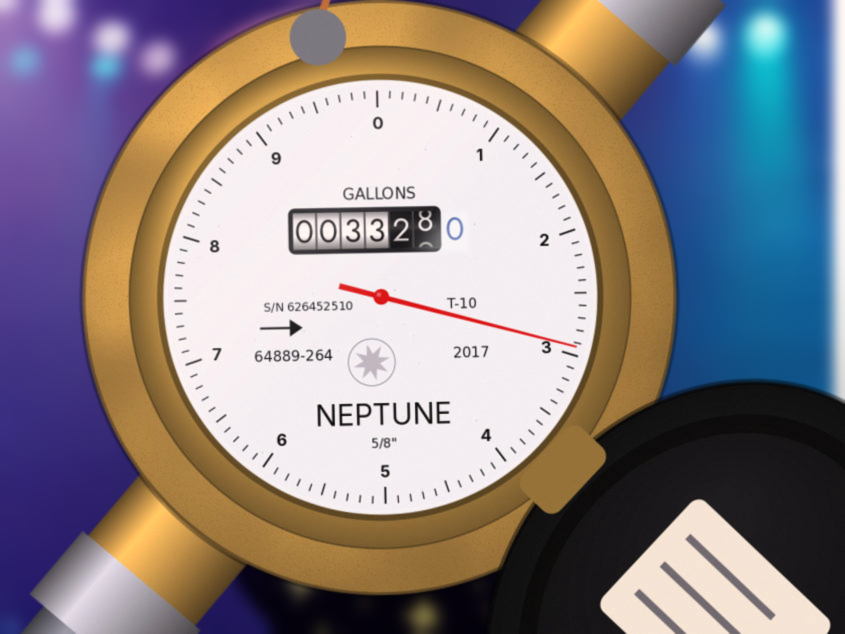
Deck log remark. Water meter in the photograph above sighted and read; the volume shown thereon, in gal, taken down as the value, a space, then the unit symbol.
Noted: 33282.9 gal
